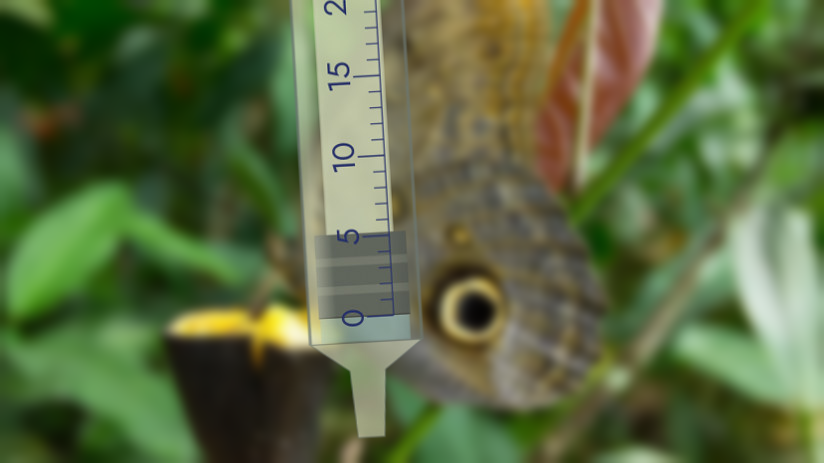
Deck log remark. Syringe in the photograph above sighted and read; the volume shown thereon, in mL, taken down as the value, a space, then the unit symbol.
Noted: 0 mL
